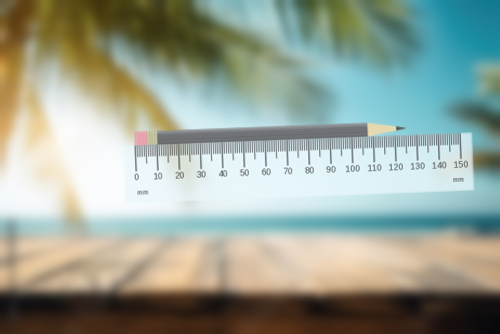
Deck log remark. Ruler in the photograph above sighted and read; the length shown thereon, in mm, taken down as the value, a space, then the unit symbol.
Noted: 125 mm
